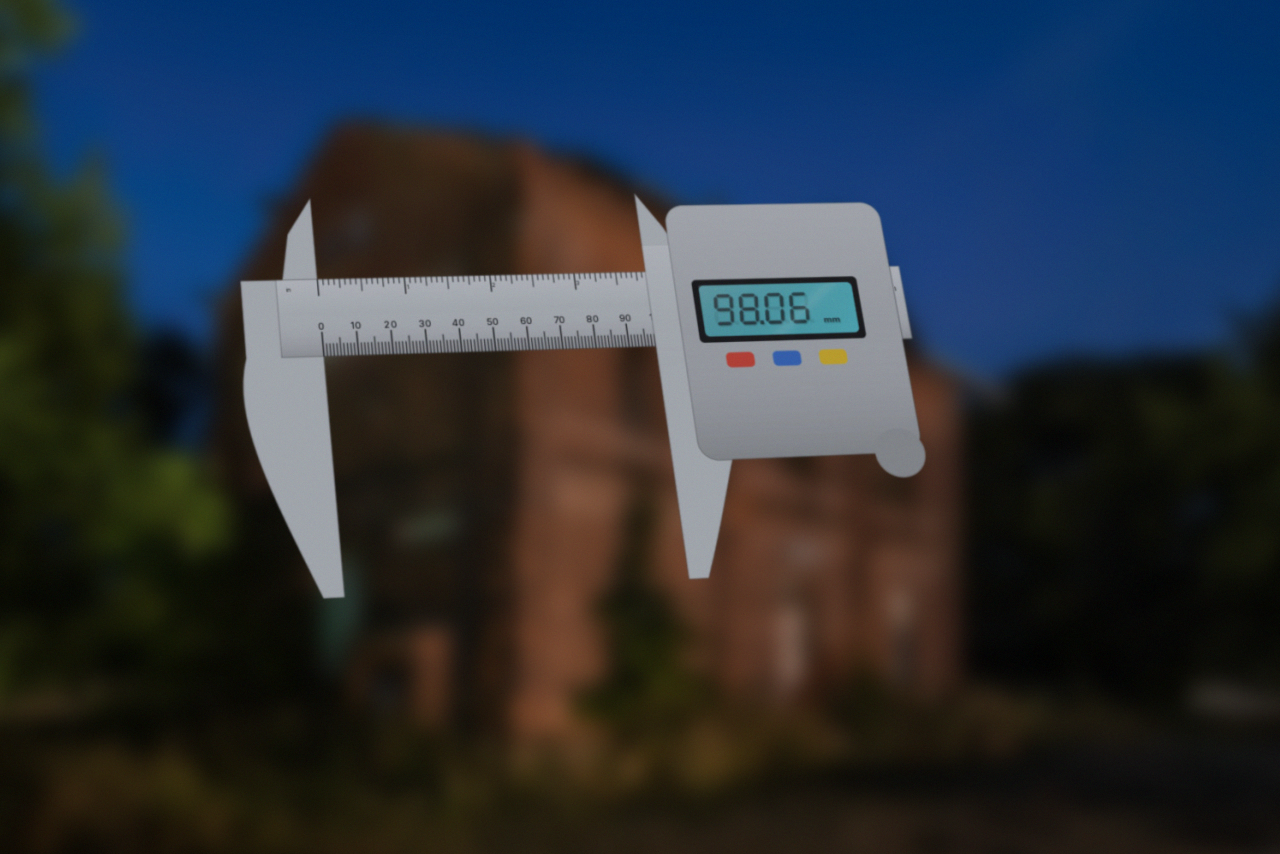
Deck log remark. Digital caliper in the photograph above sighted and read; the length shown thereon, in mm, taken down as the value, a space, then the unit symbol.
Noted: 98.06 mm
